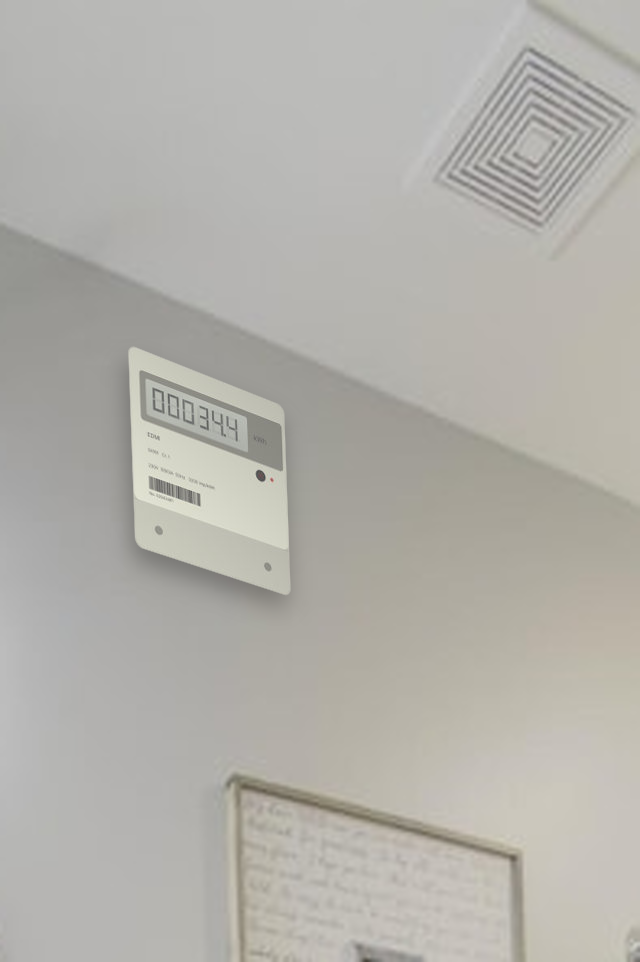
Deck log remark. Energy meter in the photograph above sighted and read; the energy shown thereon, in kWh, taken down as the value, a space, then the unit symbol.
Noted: 34.4 kWh
